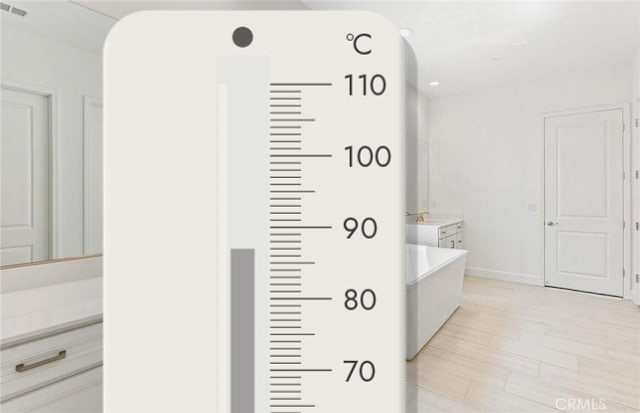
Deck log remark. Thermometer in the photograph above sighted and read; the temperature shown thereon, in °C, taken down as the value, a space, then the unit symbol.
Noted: 87 °C
